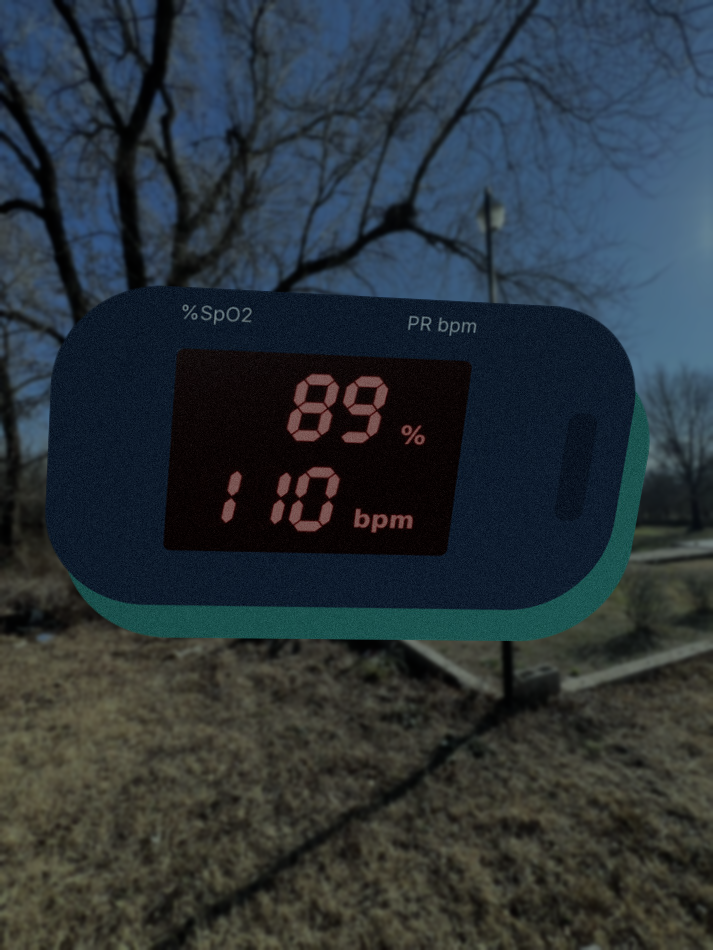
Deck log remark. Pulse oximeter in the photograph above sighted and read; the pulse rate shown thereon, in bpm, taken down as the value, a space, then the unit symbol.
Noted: 110 bpm
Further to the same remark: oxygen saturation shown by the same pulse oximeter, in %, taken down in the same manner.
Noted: 89 %
